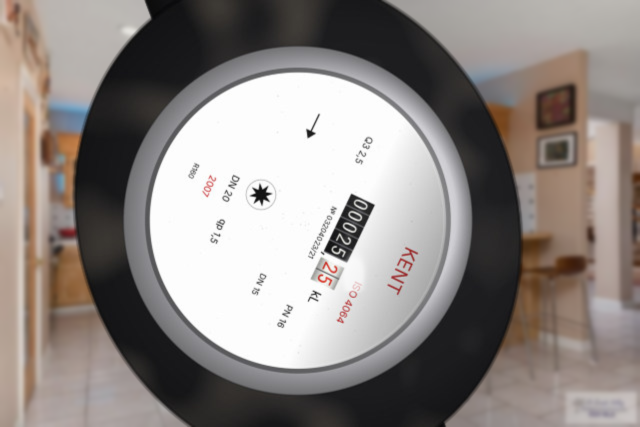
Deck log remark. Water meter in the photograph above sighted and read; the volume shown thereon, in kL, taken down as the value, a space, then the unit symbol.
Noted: 25.25 kL
